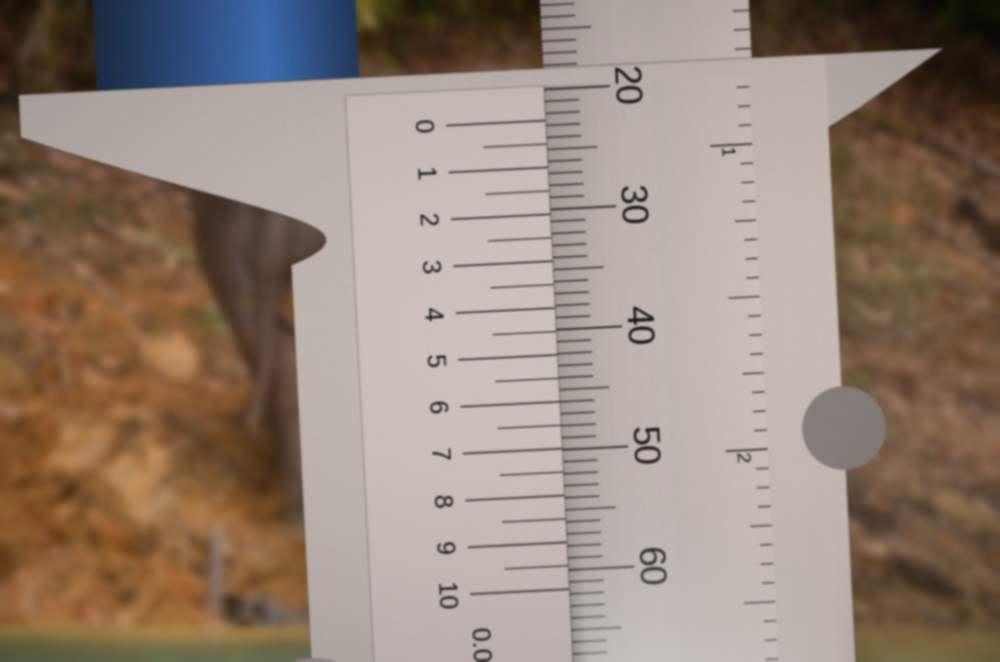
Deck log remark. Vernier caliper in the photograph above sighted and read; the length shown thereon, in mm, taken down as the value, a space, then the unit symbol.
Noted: 22.6 mm
